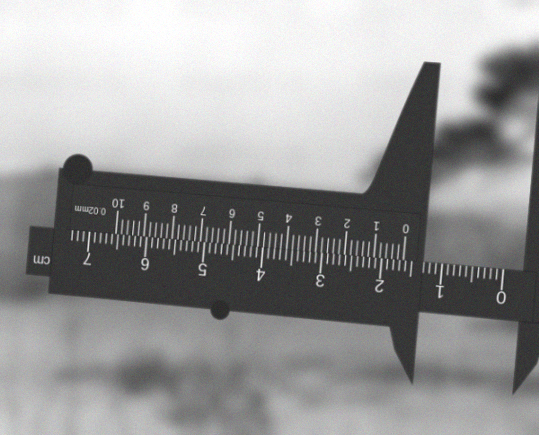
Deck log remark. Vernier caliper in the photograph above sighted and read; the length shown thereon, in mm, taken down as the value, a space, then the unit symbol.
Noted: 16.4 mm
